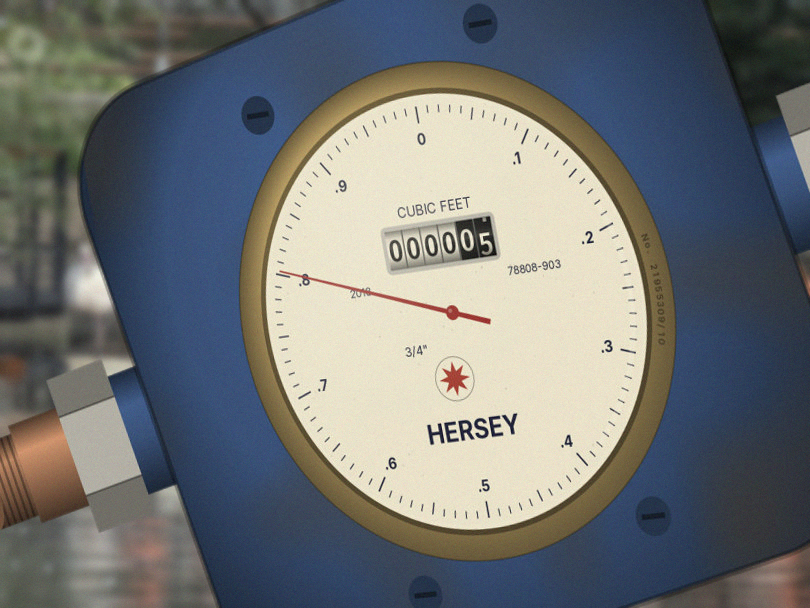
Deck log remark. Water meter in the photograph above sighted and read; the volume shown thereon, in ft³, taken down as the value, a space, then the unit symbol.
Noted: 4.80 ft³
